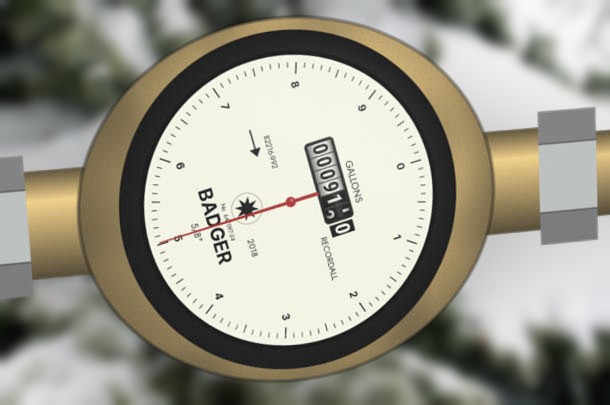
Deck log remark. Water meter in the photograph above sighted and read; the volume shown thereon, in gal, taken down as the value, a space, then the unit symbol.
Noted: 9115.0 gal
